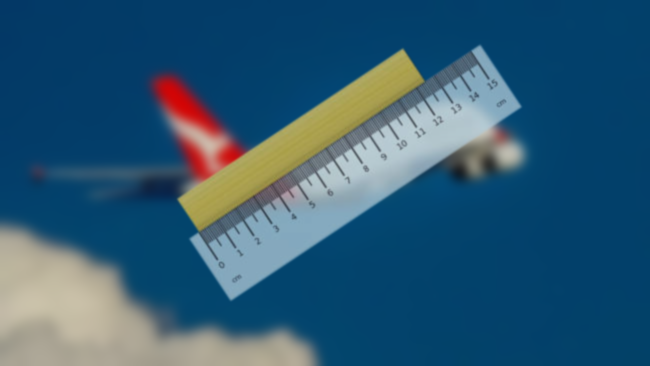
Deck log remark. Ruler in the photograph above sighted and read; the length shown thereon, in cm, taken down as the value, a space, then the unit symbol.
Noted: 12.5 cm
